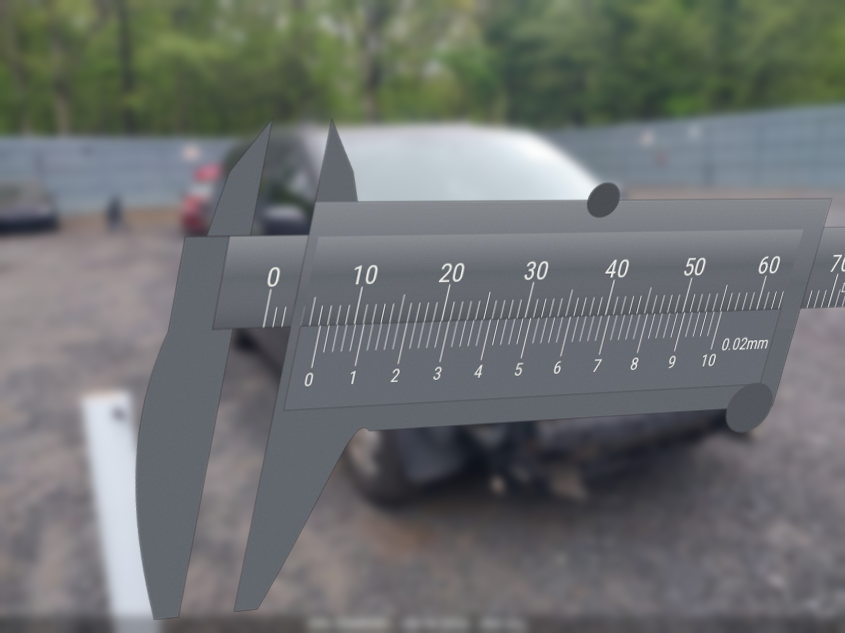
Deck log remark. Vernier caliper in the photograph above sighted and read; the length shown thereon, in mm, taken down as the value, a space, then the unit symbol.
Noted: 6.2 mm
